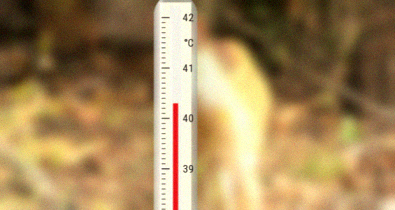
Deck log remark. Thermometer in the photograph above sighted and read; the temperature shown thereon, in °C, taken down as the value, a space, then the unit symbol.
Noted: 40.3 °C
